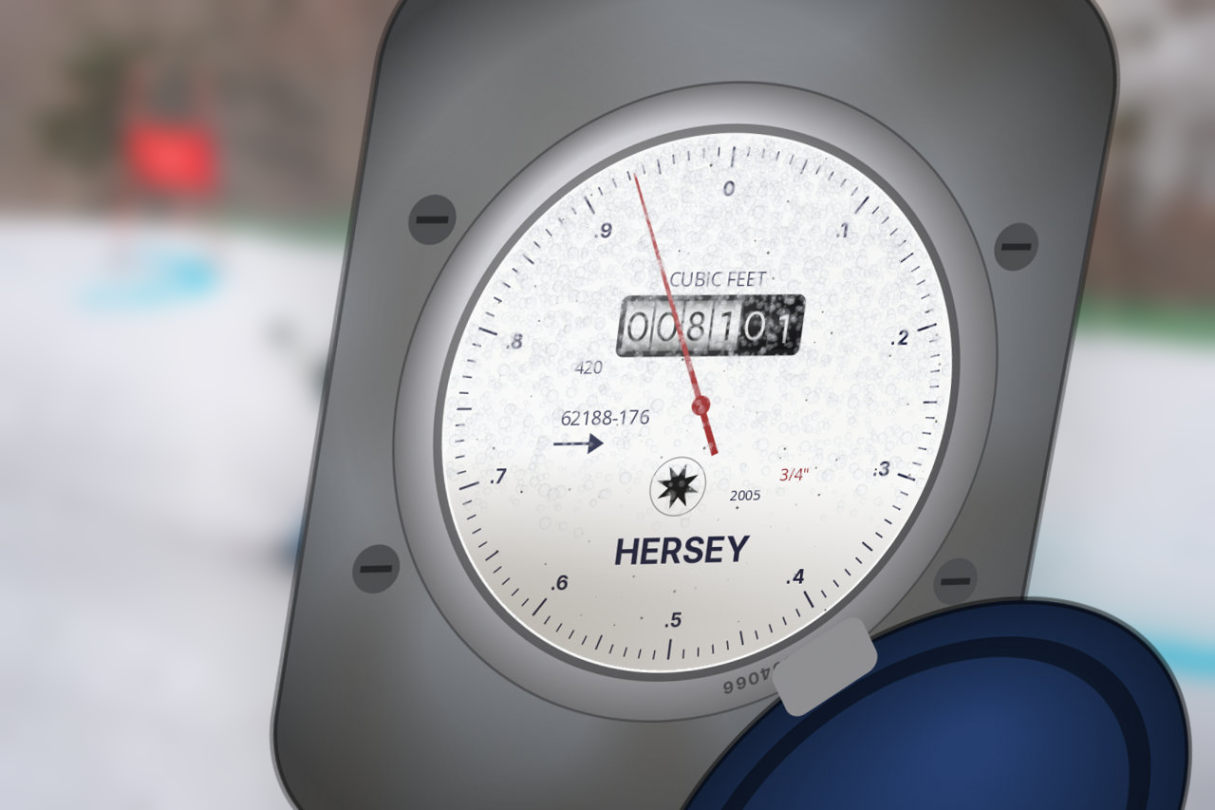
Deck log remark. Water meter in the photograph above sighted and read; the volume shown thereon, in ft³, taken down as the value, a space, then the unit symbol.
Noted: 8100.93 ft³
